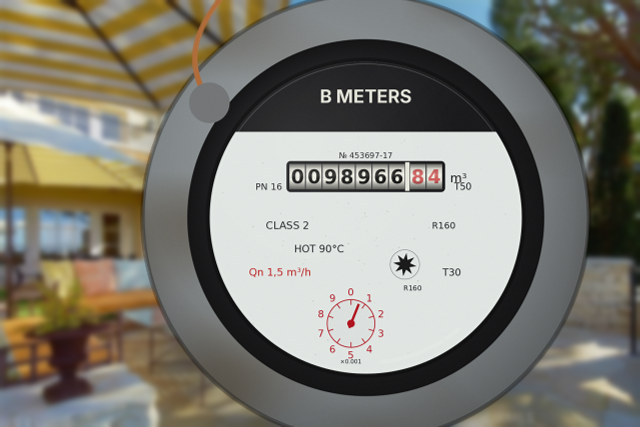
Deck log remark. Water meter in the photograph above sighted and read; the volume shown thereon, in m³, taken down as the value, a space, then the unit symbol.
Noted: 98966.840 m³
